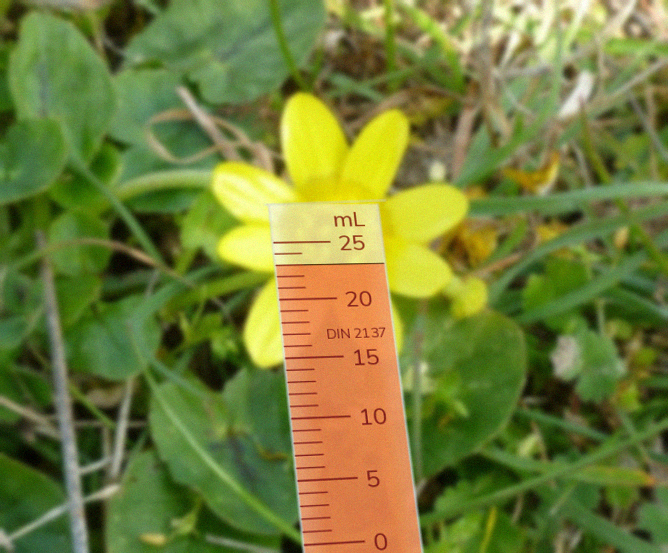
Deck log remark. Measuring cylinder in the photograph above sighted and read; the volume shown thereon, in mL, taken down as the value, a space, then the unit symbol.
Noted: 23 mL
